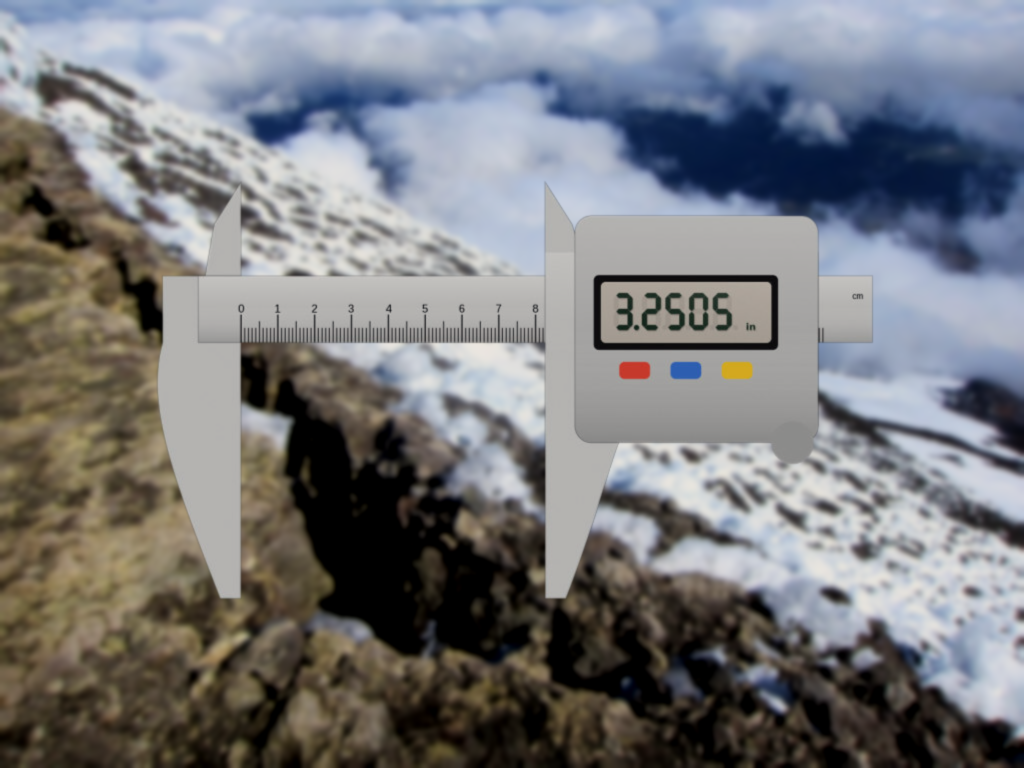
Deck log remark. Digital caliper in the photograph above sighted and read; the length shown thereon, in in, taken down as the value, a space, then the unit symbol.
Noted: 3.2505 in
